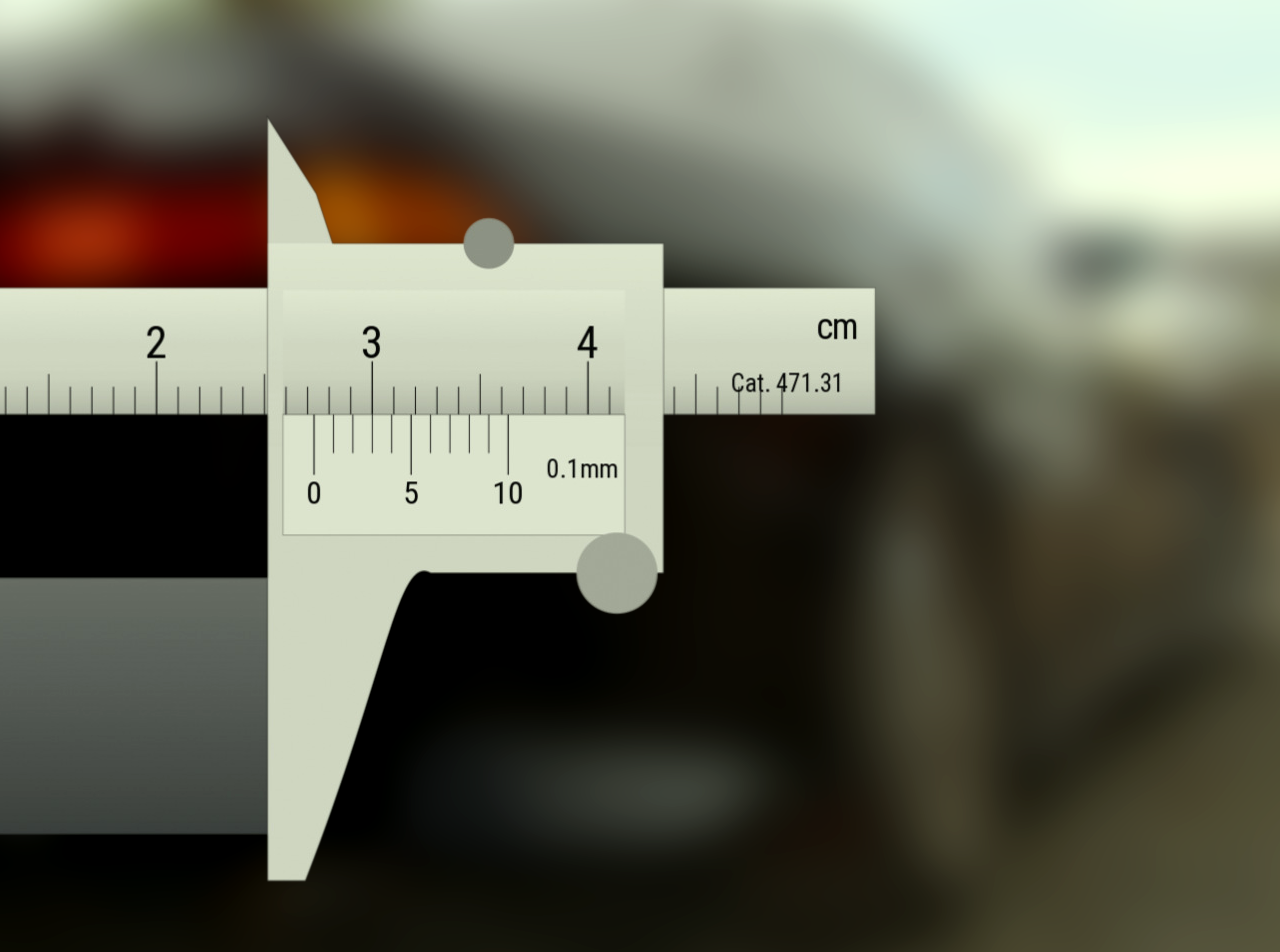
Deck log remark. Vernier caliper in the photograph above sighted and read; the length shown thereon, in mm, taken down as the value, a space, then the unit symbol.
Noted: 27.3 mm
